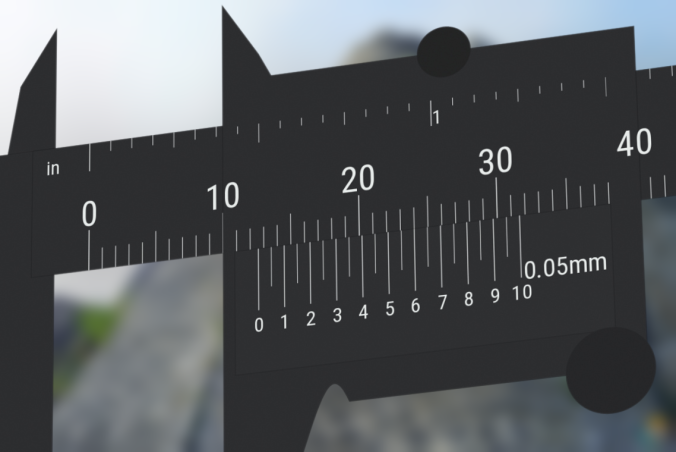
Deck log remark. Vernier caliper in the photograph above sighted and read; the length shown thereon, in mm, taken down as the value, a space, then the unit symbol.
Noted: 12.6 mm
